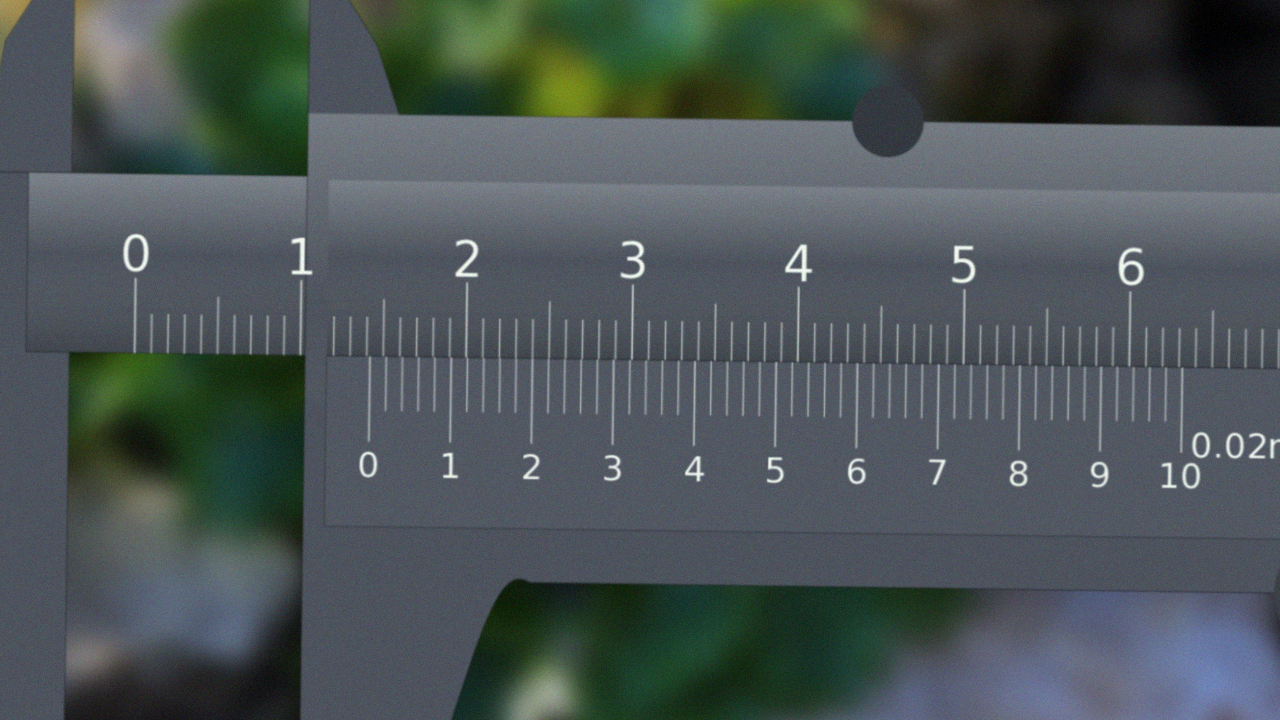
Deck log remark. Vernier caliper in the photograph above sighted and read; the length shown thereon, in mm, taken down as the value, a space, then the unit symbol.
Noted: 14.2 mm
